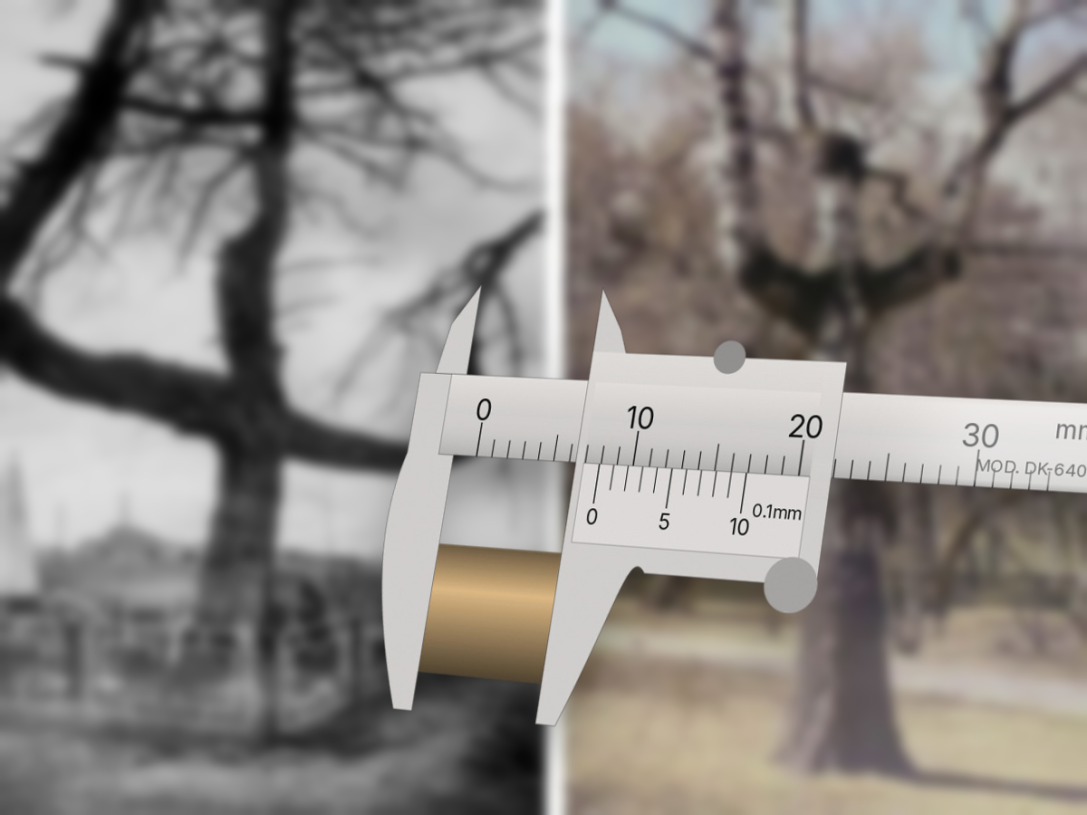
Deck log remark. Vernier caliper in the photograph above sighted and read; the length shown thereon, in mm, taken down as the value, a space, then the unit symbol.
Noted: 7.9 mm
